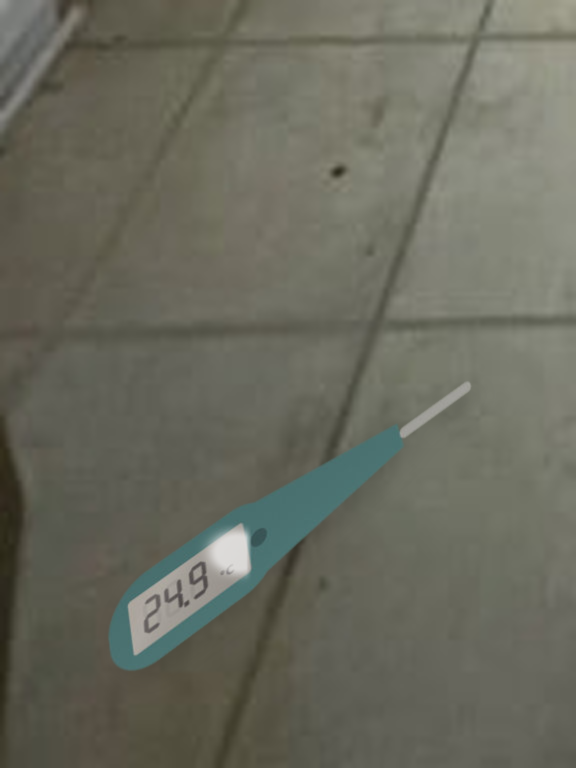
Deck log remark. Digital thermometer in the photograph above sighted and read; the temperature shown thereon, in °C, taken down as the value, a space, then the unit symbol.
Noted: 24.9 °C
